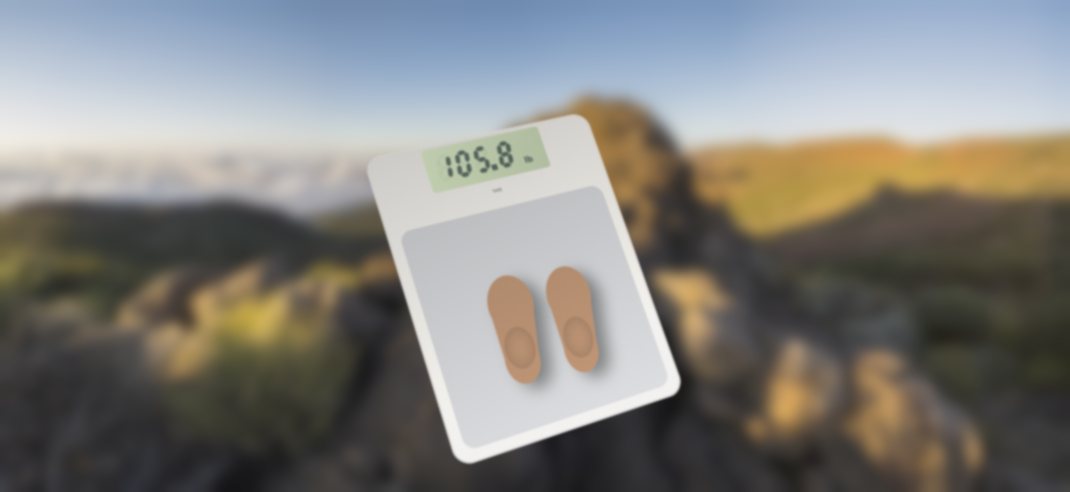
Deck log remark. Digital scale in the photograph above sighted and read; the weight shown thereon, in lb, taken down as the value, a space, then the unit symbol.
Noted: 105.8 lb
